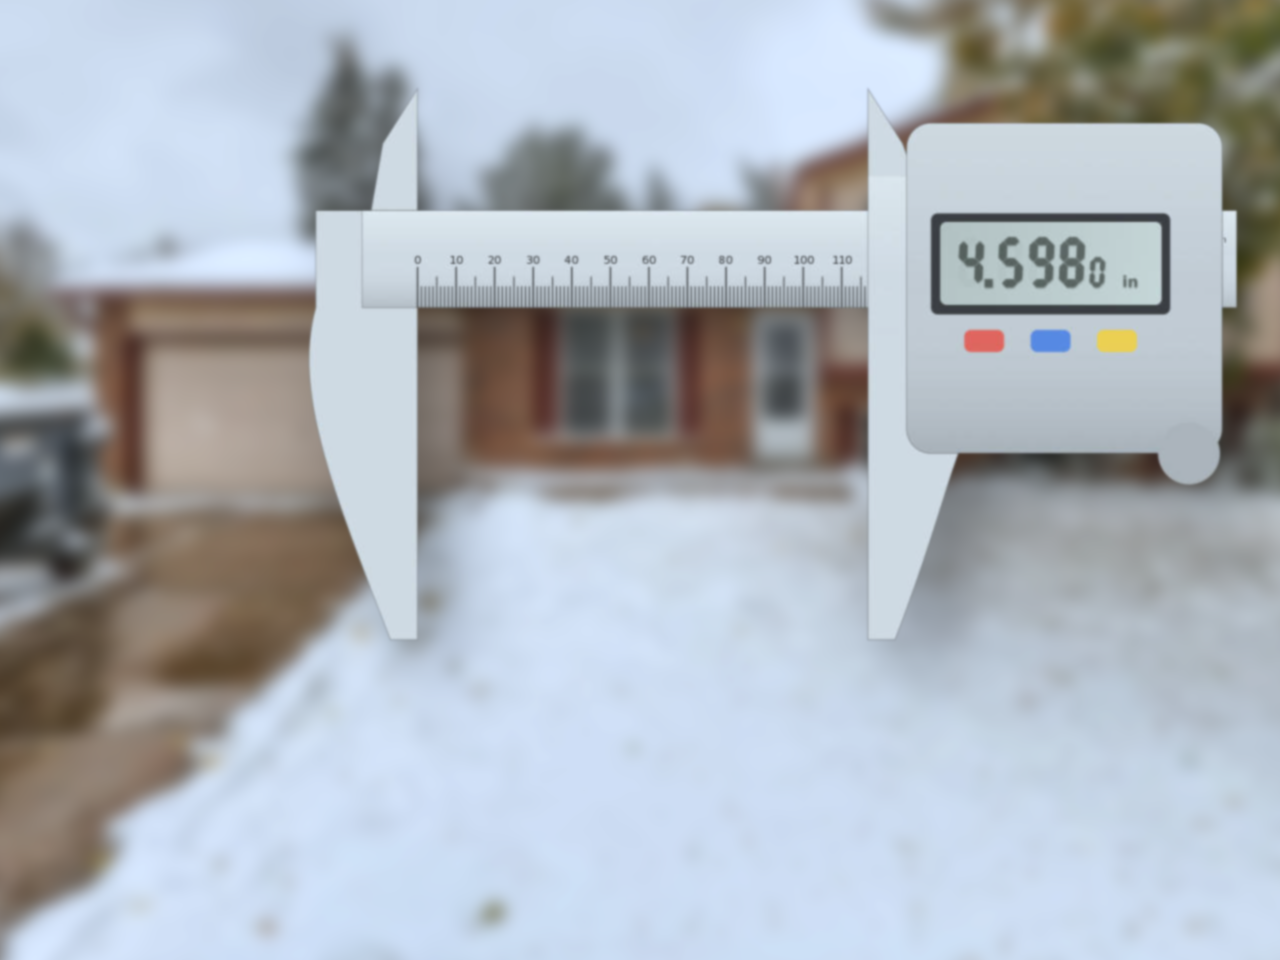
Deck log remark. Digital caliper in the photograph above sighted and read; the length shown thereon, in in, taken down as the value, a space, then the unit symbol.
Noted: 4.5980 in
